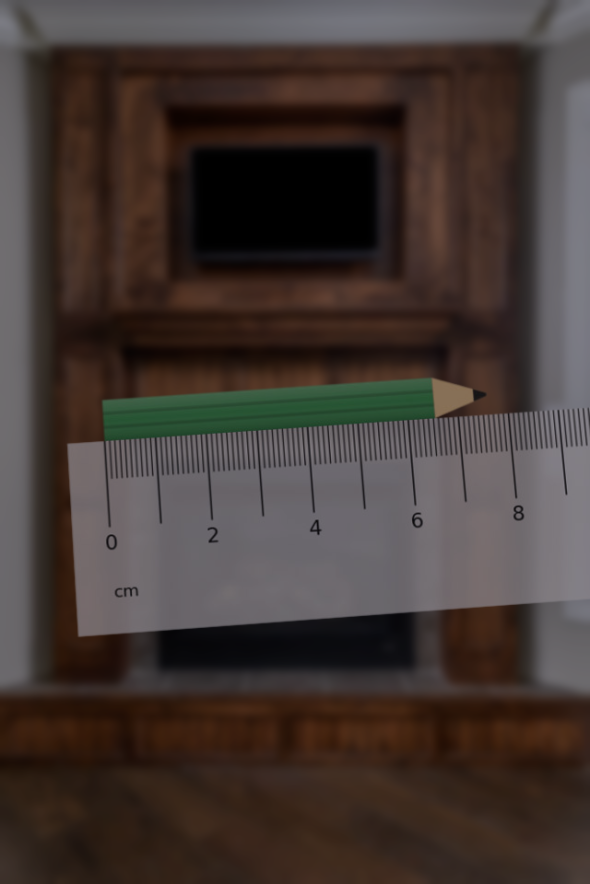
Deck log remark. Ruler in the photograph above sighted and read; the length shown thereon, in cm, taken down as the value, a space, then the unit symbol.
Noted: 7.6 cm
